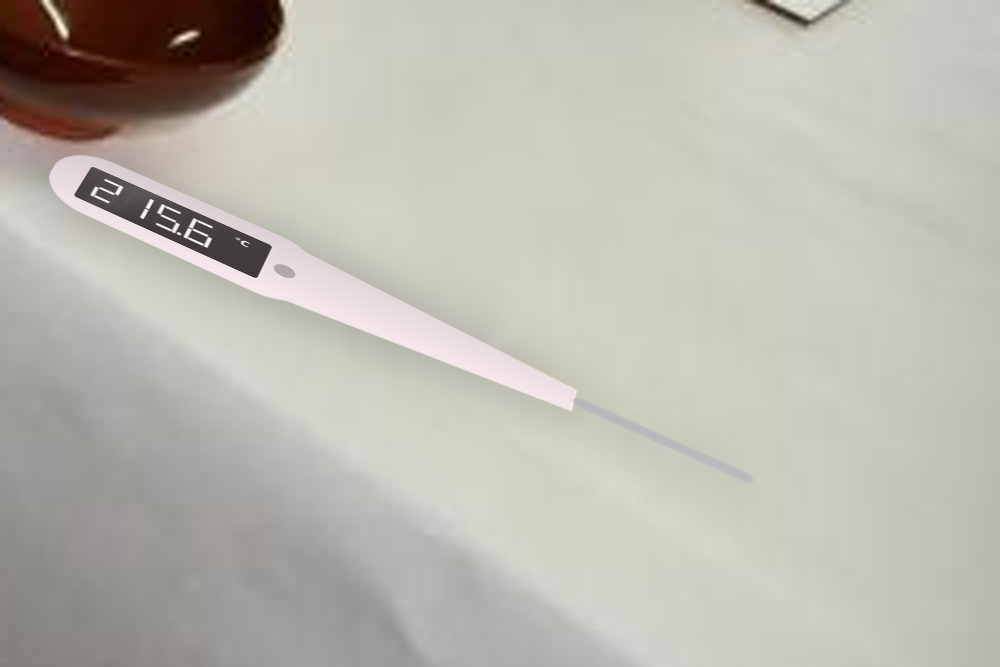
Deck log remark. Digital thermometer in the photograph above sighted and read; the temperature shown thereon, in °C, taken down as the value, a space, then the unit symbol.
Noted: 215.6 °C
